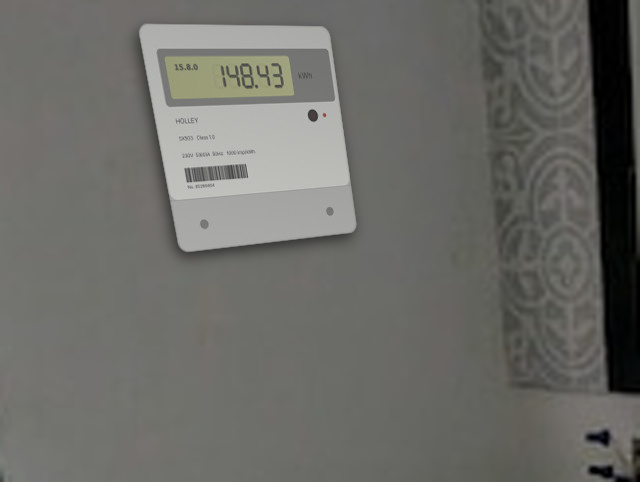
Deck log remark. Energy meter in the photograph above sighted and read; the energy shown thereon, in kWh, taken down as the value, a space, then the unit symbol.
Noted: 148.43 kWh
